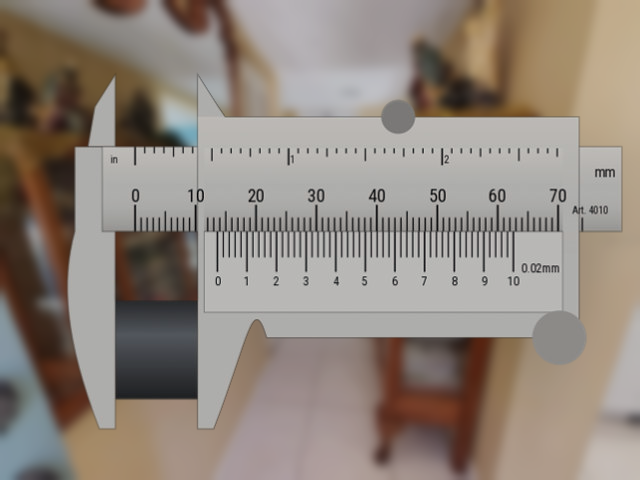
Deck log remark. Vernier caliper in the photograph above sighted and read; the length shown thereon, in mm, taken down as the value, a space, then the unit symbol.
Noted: 13.6 mm
